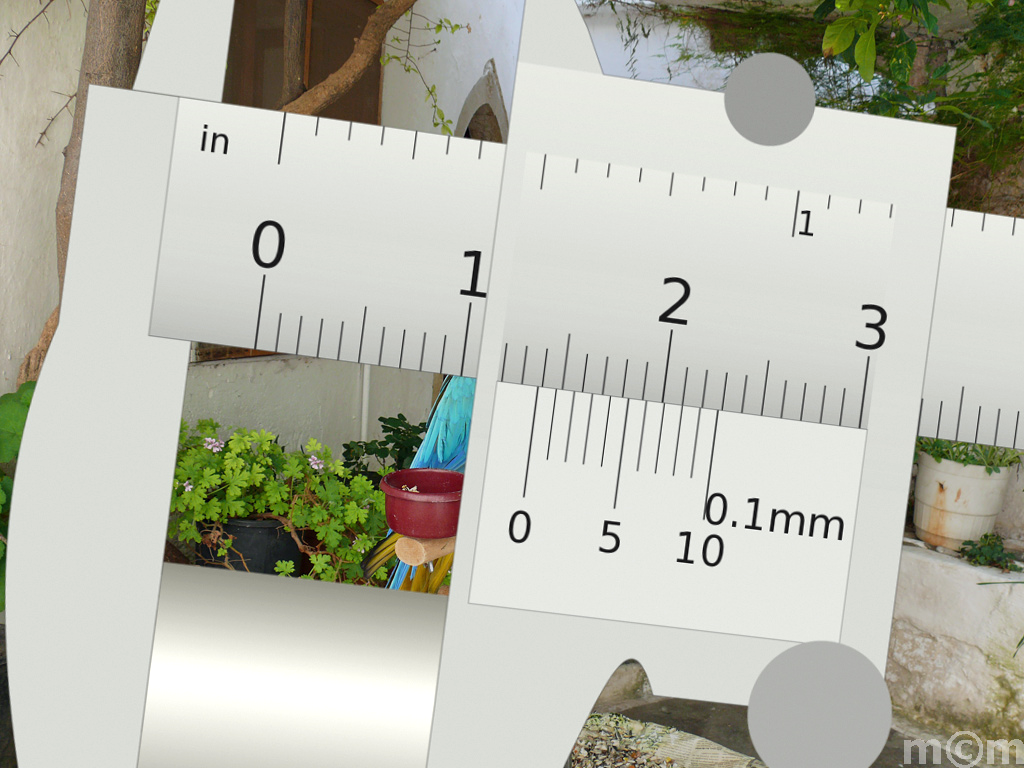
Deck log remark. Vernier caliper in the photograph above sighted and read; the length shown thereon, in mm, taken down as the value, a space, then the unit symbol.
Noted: 13.8 mm
